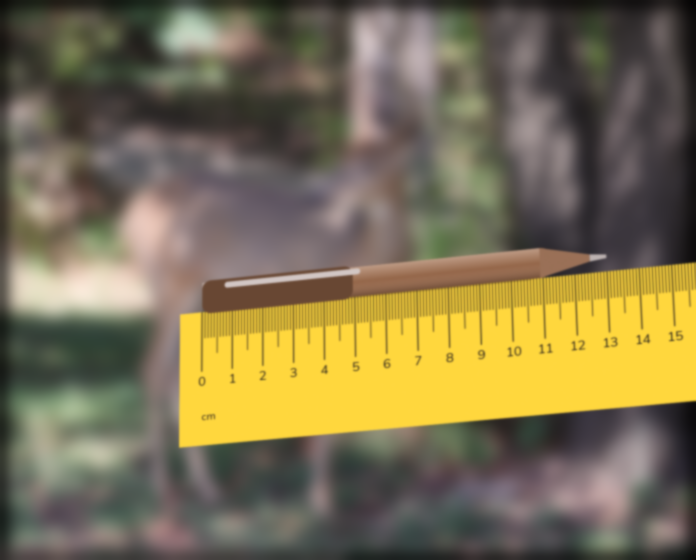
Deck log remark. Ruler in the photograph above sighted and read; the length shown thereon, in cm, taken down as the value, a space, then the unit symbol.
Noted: 13 cm
